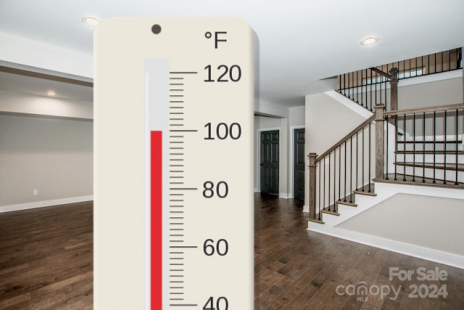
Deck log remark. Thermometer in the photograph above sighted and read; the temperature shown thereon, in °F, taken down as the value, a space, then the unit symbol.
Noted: 100 °F
